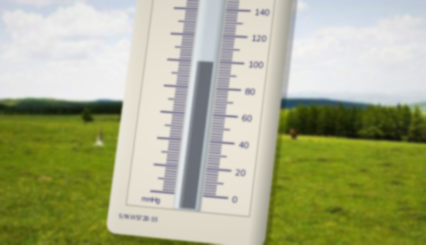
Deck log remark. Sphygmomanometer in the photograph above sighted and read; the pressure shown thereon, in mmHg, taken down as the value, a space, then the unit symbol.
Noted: 100 mmHg
